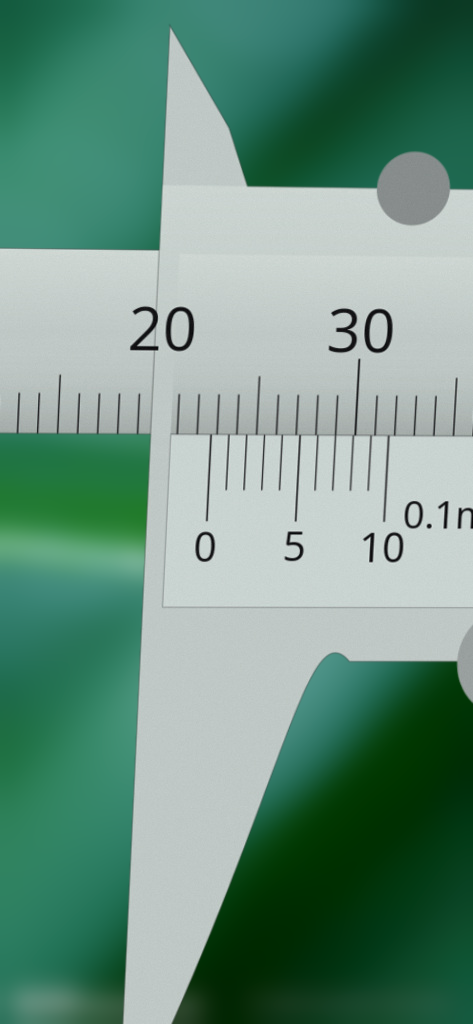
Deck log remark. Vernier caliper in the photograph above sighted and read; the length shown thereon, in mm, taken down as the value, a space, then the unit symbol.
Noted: 22.7 mm
